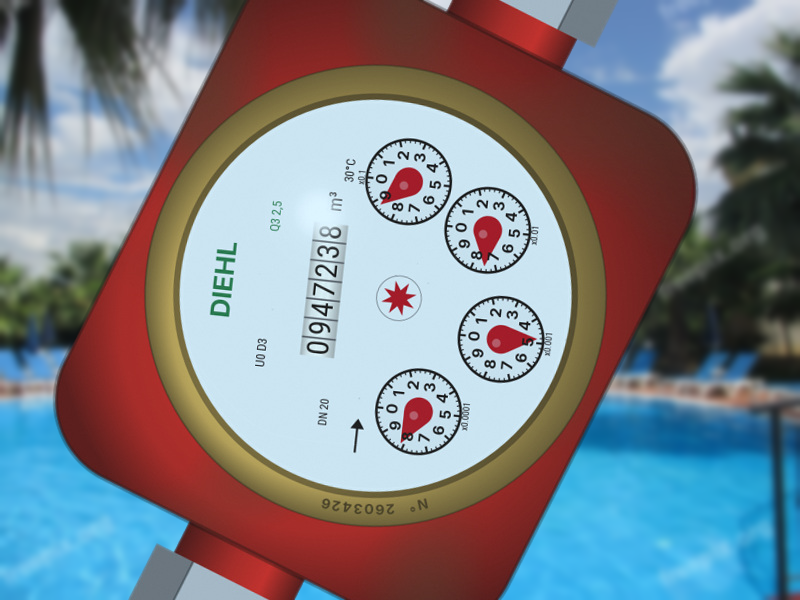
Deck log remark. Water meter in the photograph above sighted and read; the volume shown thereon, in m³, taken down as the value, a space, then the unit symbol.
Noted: 947238.8748 m³
